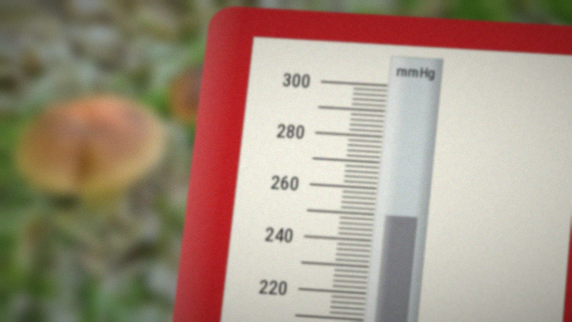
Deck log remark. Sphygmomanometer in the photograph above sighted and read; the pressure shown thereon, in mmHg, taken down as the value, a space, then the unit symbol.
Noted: 250 mmHg
